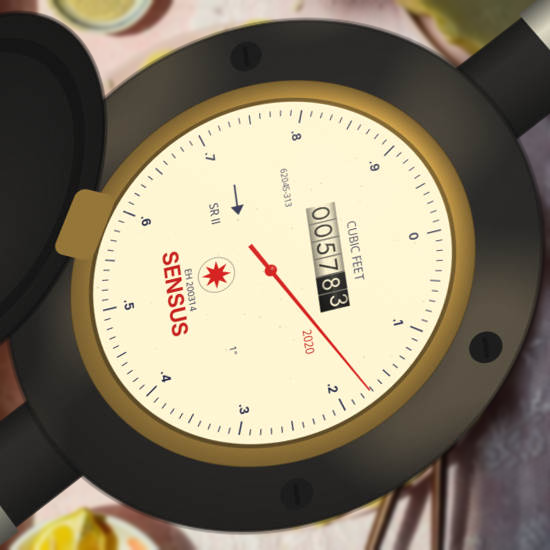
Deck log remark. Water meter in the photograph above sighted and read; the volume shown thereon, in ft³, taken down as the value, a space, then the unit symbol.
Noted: 5783.17 ft³
